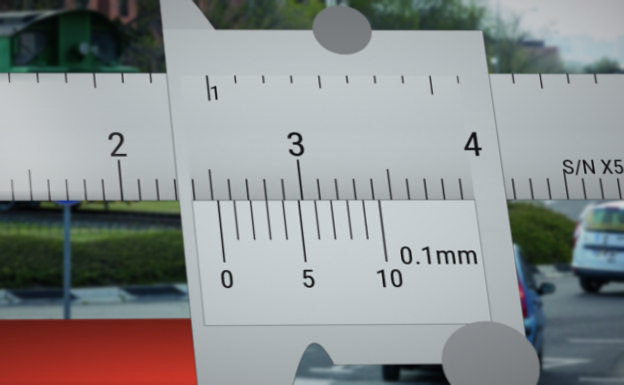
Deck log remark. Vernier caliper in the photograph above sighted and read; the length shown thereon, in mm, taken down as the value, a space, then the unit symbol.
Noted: 25.3 mm
